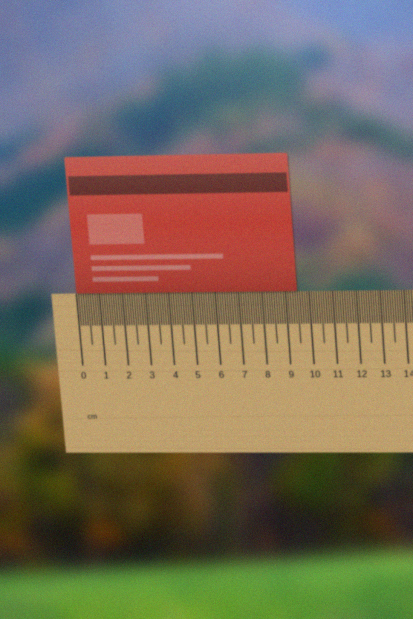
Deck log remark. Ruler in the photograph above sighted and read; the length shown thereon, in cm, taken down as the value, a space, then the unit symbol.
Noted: 9.5 cm
